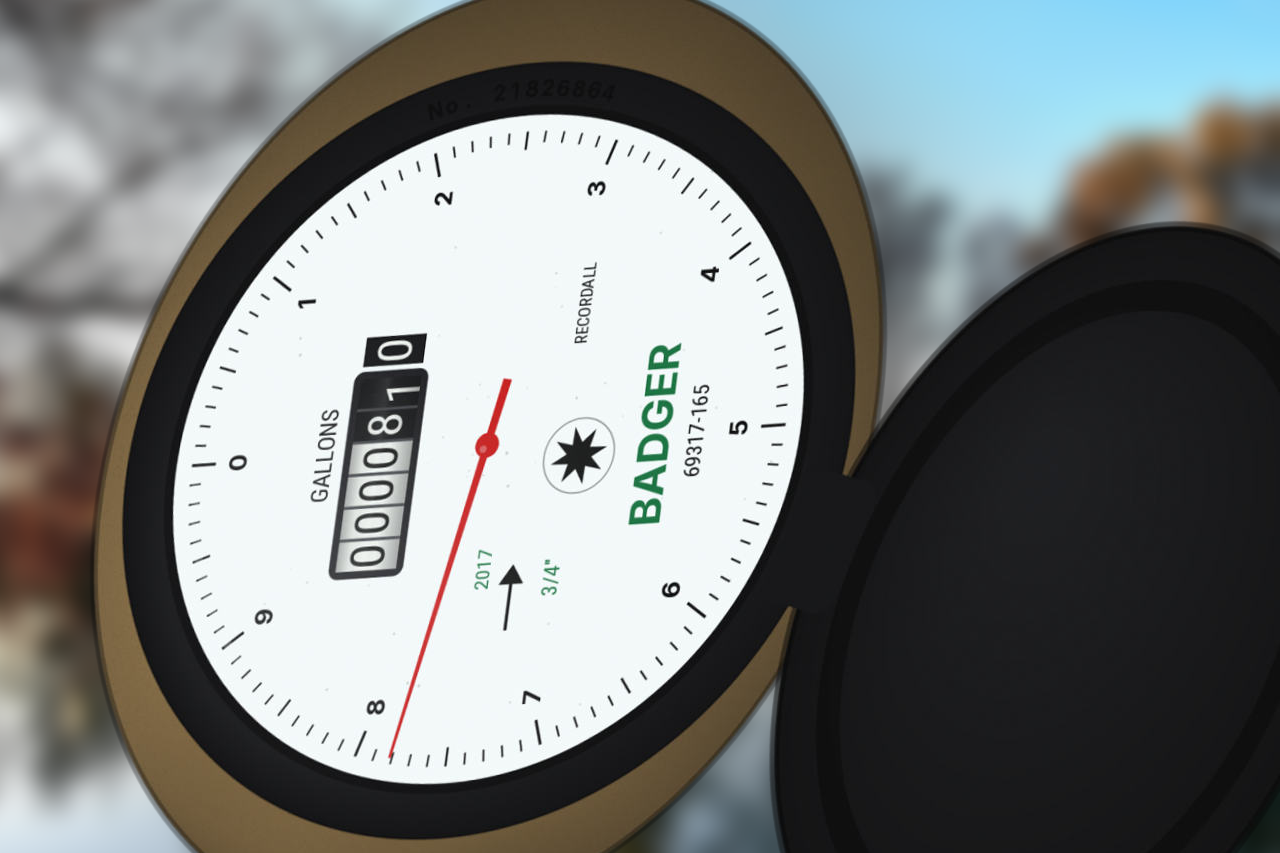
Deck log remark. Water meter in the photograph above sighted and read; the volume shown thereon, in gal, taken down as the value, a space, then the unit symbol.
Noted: 807.8 gal
